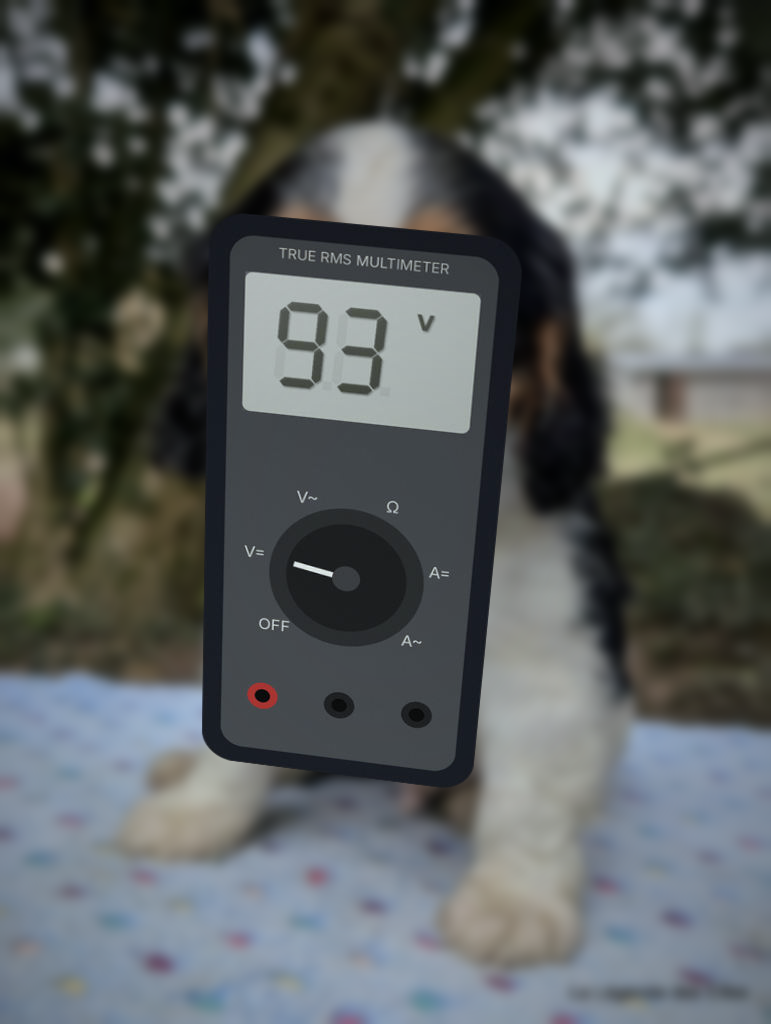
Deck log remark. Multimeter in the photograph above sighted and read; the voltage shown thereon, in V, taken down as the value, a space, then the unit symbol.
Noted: 93 V
